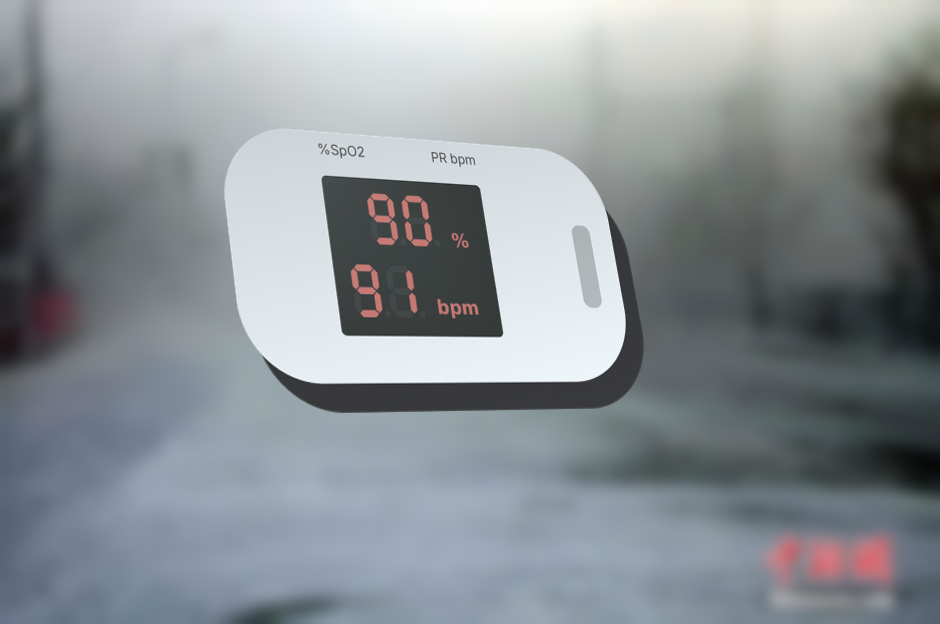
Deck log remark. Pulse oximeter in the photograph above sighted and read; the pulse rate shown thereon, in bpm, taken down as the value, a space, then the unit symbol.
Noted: 91 bpm
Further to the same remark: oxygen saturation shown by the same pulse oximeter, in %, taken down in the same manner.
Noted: 90 %
